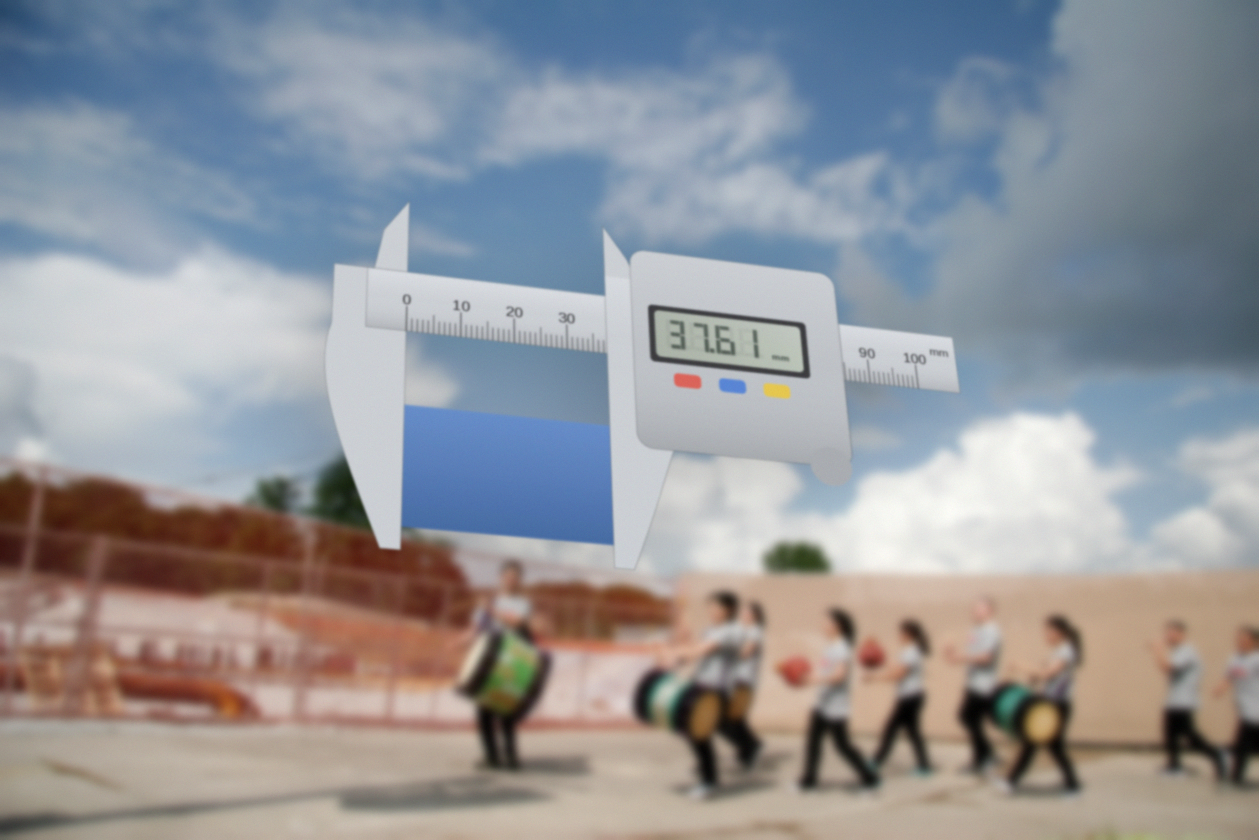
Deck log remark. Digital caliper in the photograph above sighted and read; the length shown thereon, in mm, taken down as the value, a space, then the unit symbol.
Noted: 37.61 mm
